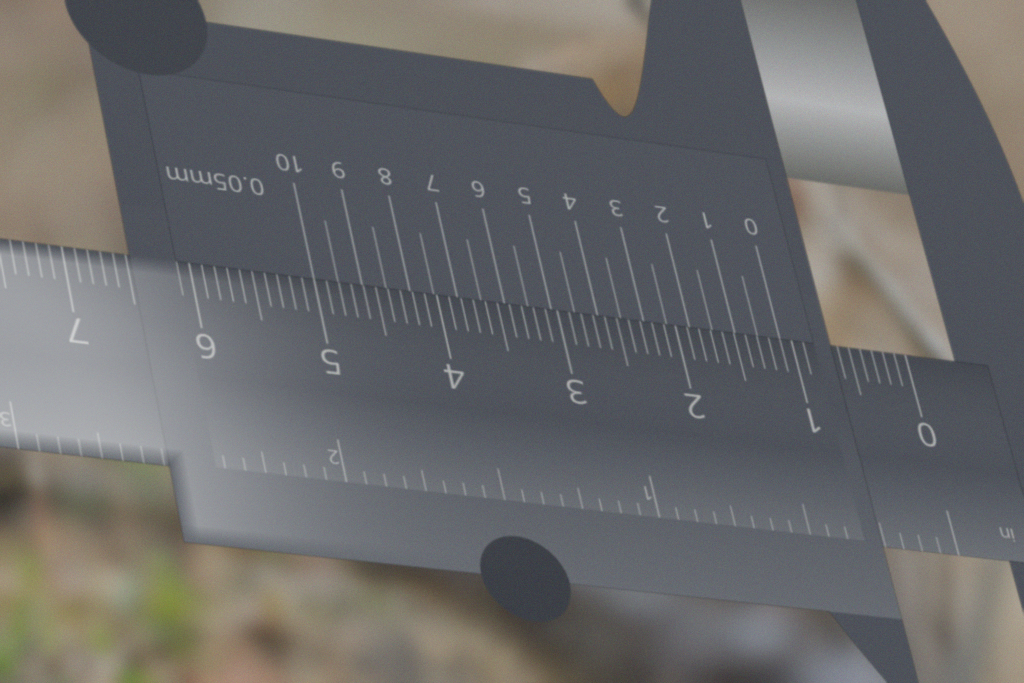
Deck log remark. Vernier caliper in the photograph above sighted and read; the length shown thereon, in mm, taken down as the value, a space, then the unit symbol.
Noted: 11.0 mm
